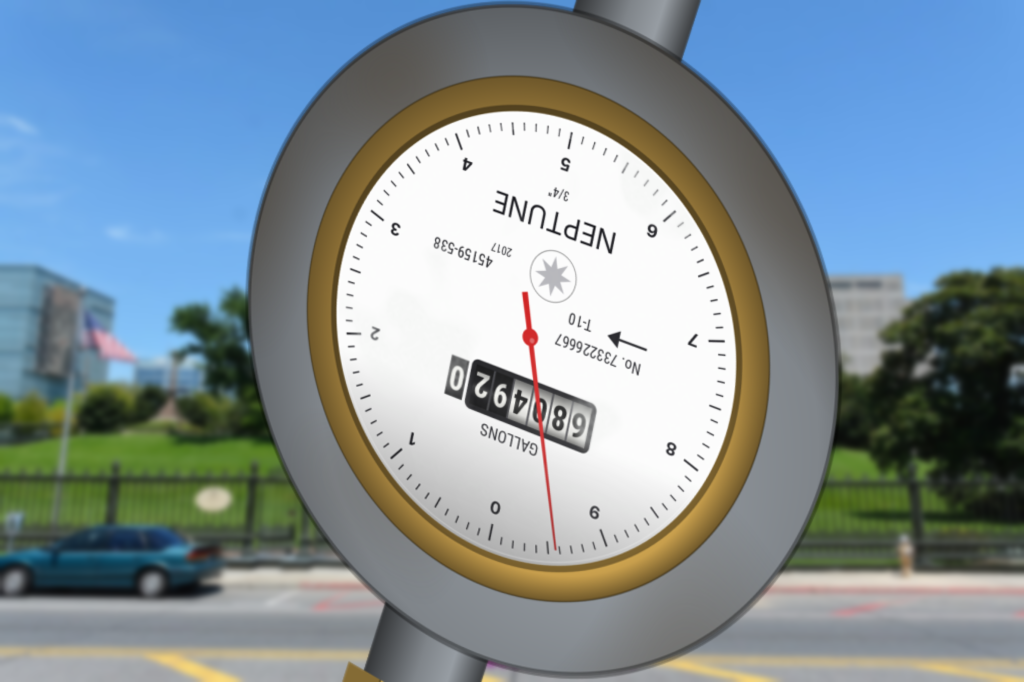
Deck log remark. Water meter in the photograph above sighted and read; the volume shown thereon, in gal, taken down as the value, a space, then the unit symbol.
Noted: 6804919.4 gal
